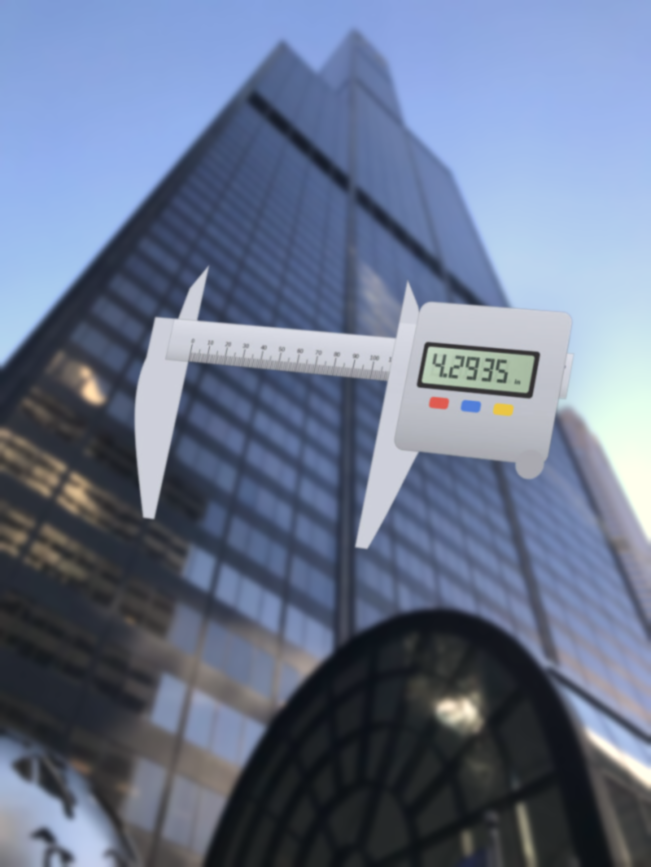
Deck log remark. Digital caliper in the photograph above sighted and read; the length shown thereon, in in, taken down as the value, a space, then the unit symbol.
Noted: 4.2935 in
